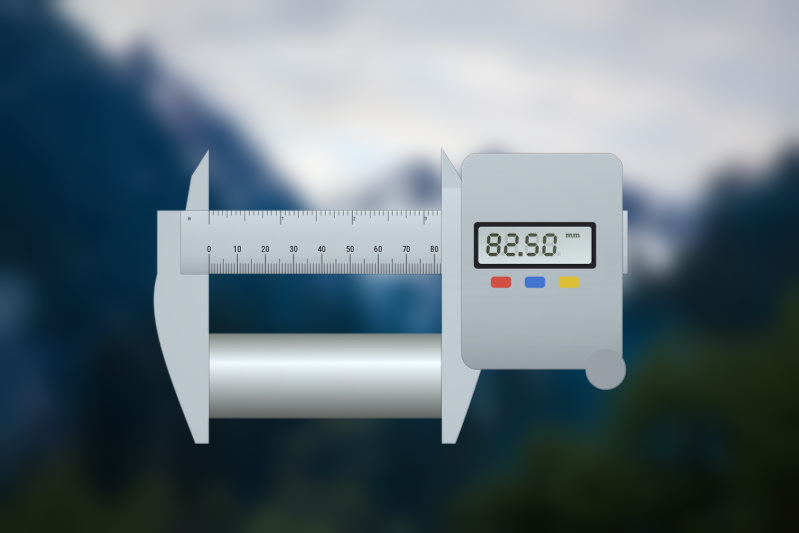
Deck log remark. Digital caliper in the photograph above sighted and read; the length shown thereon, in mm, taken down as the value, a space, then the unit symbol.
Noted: 82.50 mm
